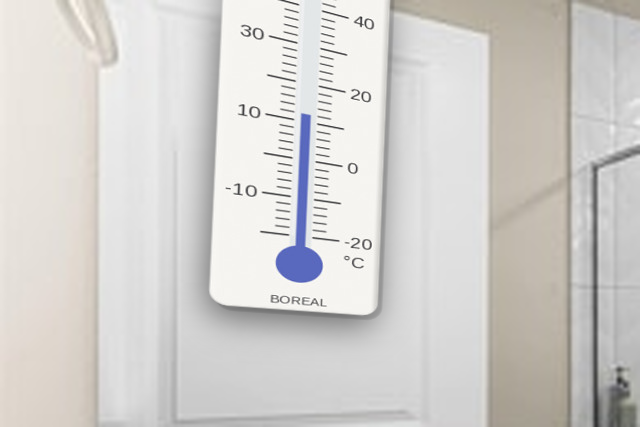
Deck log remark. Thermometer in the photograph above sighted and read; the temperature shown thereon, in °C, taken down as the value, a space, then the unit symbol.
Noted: 12 °C
